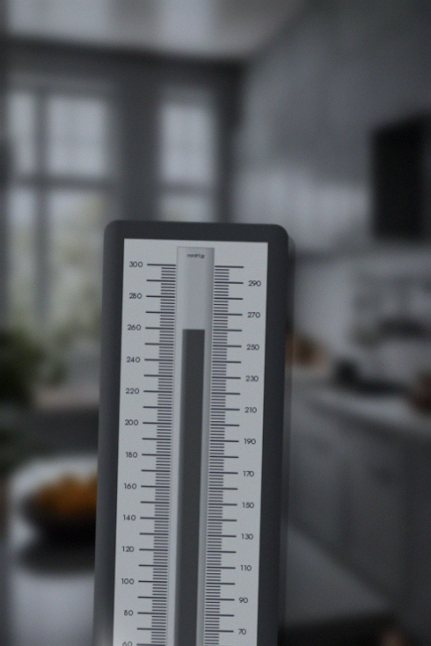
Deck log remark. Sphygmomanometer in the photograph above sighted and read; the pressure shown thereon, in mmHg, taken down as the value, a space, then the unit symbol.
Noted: 260 mmHg
